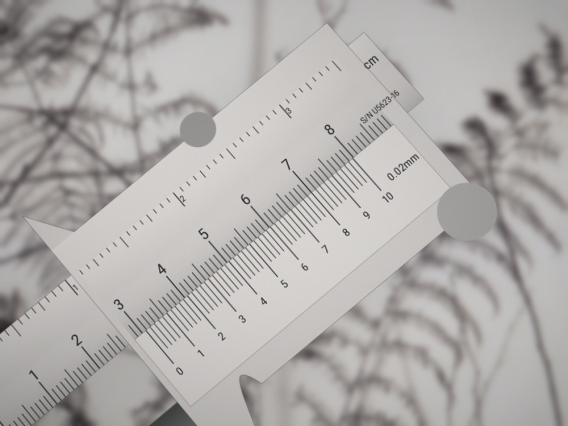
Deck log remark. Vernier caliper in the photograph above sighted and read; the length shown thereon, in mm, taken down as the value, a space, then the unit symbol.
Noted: 30.8 mm
